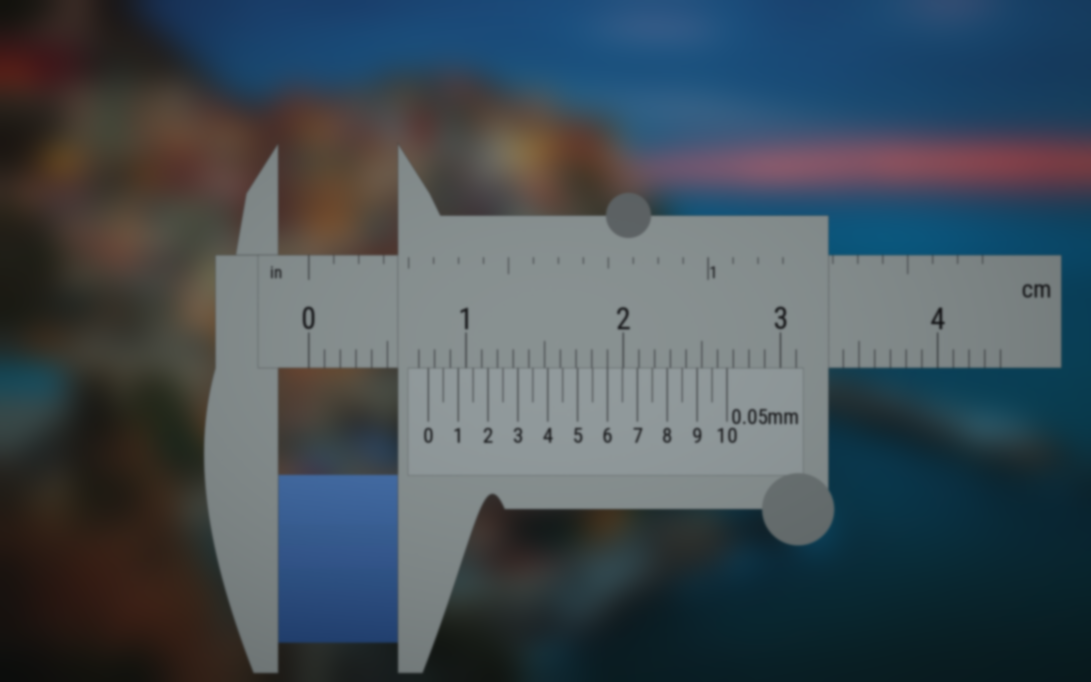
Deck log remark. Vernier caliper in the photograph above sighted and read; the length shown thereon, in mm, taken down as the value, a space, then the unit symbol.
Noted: 7.6 mm
